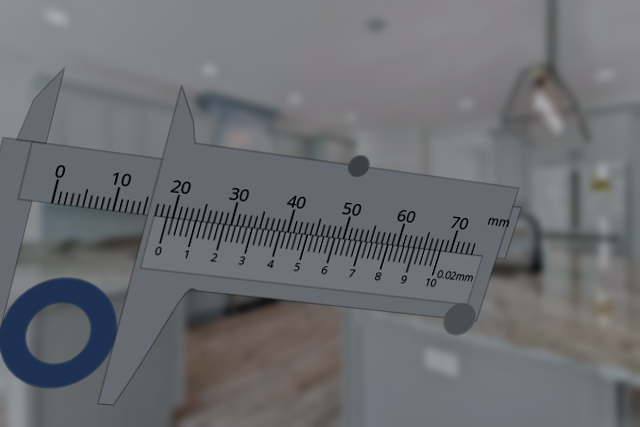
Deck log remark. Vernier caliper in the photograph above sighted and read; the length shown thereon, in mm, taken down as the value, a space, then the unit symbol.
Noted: 19.0 mm
